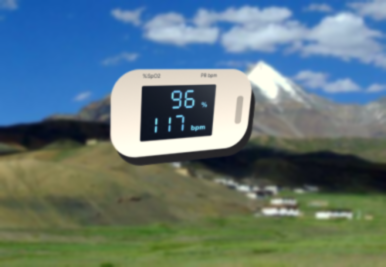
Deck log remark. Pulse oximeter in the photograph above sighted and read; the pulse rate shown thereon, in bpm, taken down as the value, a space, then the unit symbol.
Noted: 117 bpm
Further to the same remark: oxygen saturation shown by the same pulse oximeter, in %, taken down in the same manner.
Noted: 96 %
